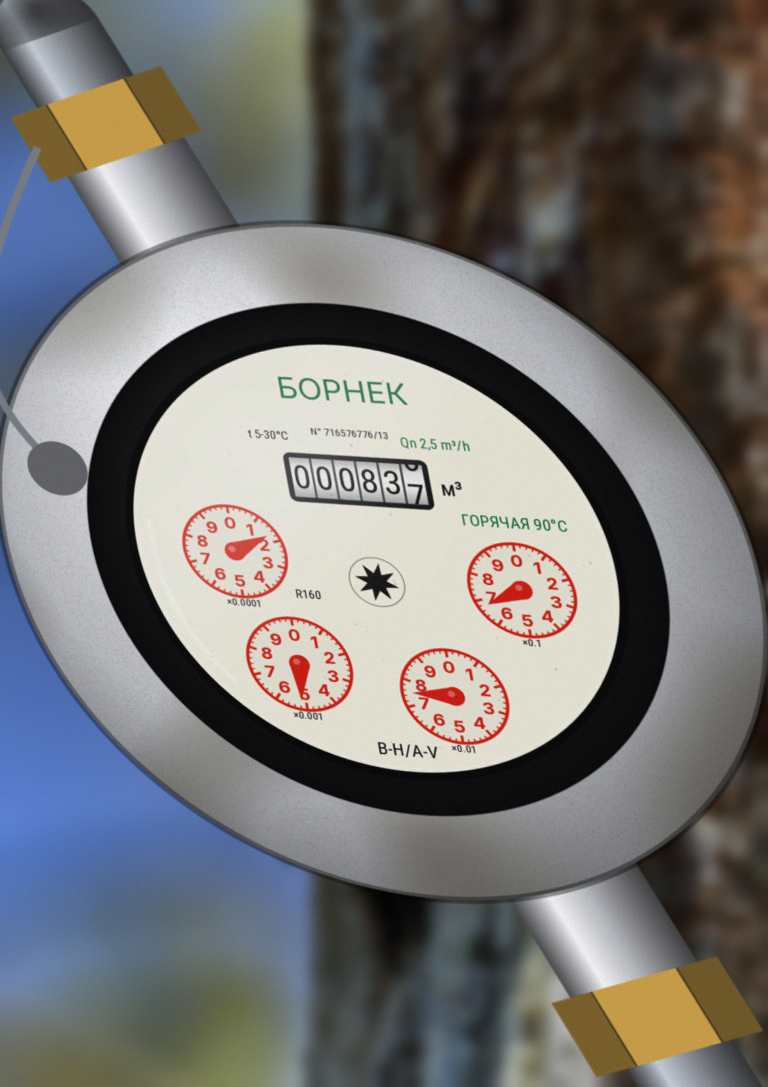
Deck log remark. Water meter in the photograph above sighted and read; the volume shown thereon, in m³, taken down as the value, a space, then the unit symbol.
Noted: 836.6751 m³
